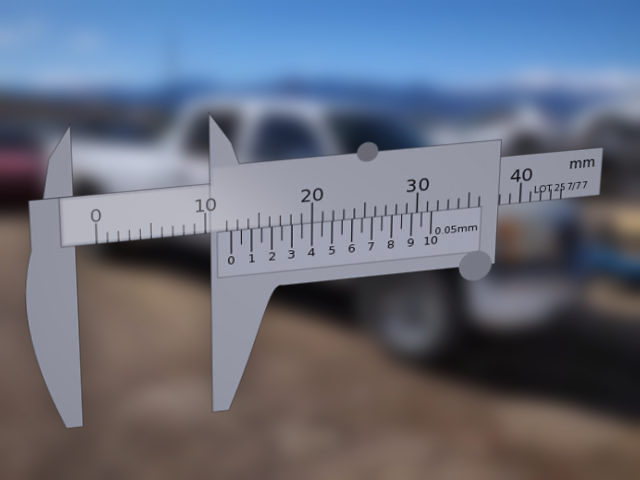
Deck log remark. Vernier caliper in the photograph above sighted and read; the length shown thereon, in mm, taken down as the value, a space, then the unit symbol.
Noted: 12.4 mm
